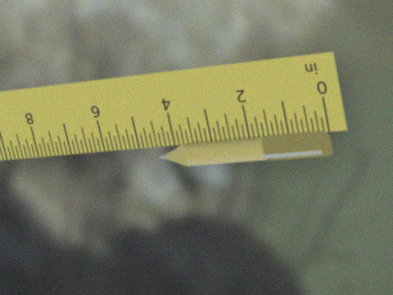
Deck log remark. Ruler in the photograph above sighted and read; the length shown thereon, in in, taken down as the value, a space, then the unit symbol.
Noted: 4.5 in
